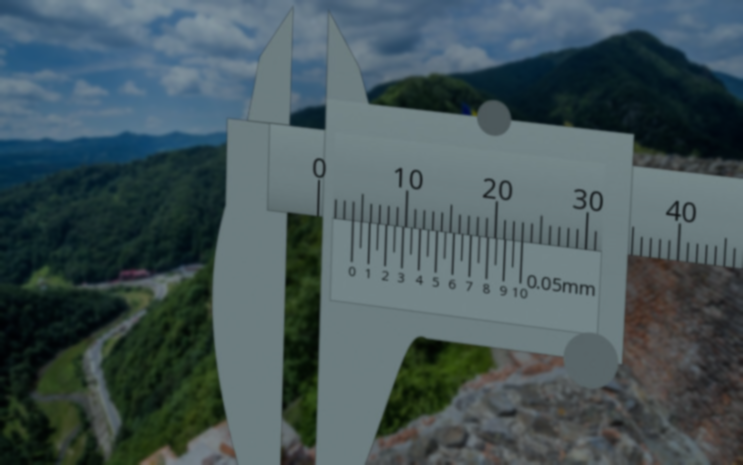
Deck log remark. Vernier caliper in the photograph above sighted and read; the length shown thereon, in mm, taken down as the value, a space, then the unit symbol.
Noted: 4.0 mm
